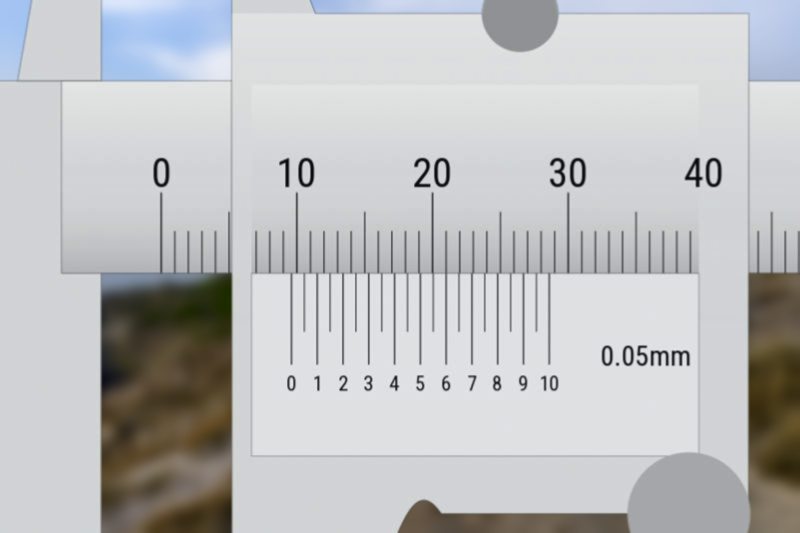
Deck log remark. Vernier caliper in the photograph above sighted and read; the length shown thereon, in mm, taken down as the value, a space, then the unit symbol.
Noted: 9.6 mm
